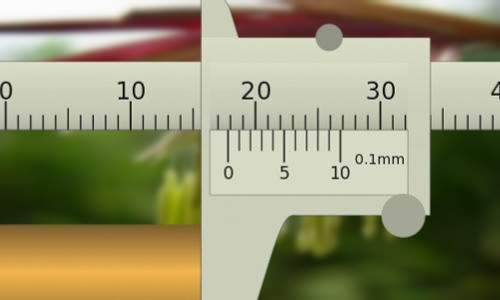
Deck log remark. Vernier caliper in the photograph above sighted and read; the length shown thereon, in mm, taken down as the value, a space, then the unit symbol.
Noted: 17.8 mm
